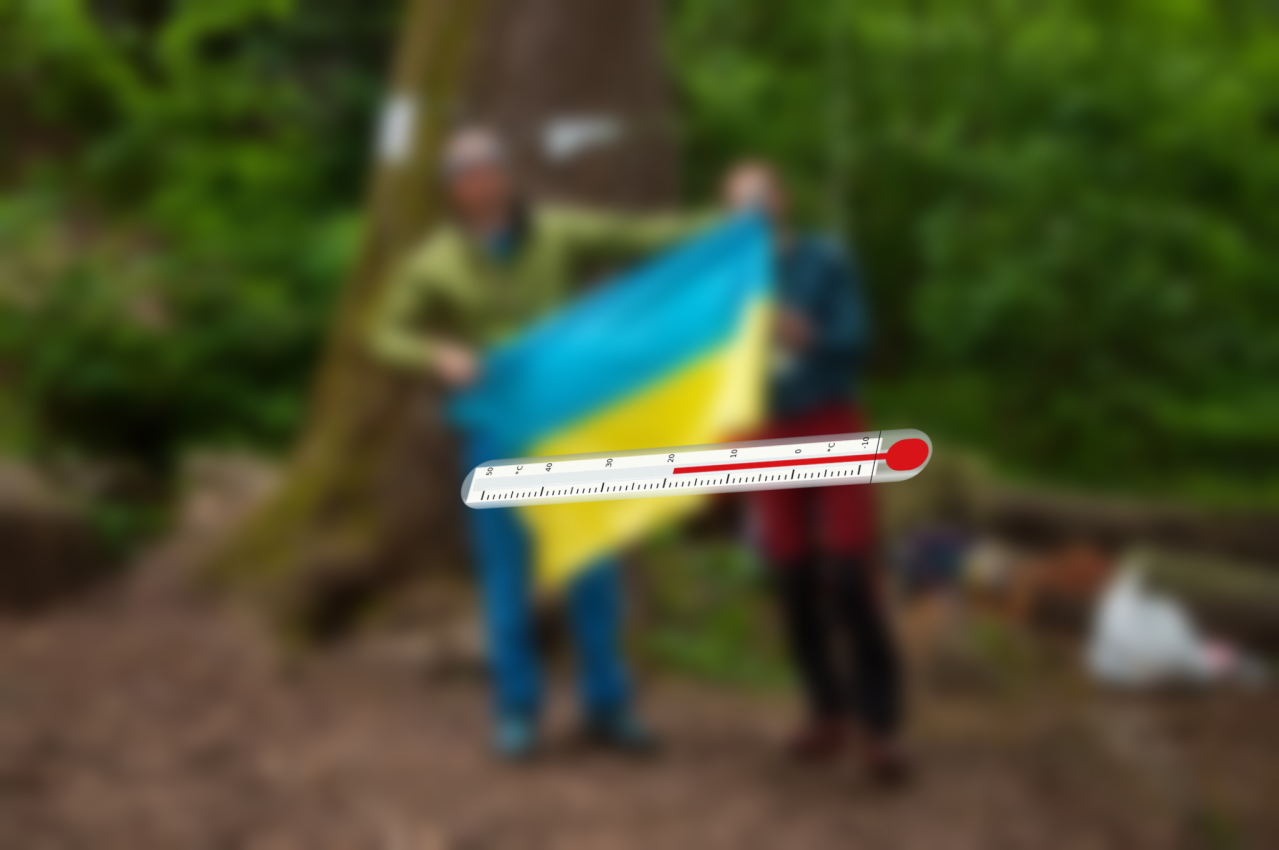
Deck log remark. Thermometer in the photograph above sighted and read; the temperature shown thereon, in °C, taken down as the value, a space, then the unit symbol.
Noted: 19 °C
